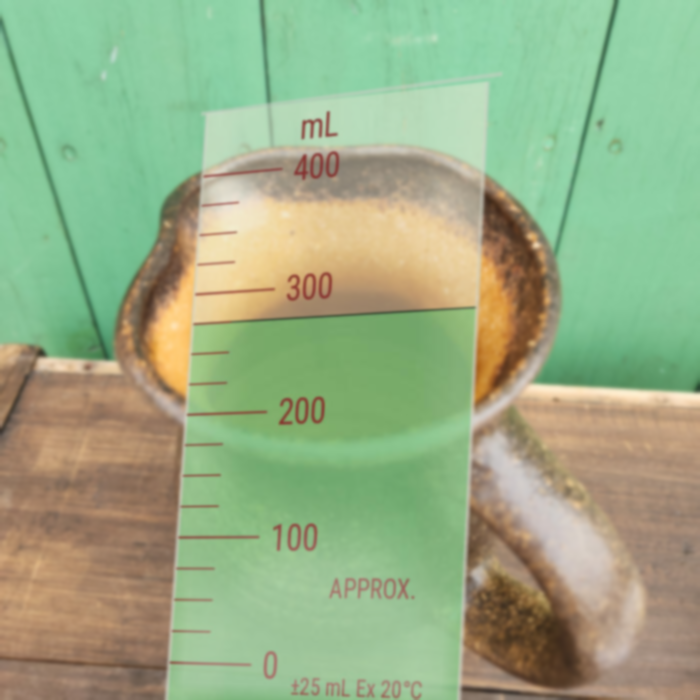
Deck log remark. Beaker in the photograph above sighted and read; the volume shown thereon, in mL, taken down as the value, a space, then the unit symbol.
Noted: 275 mL
